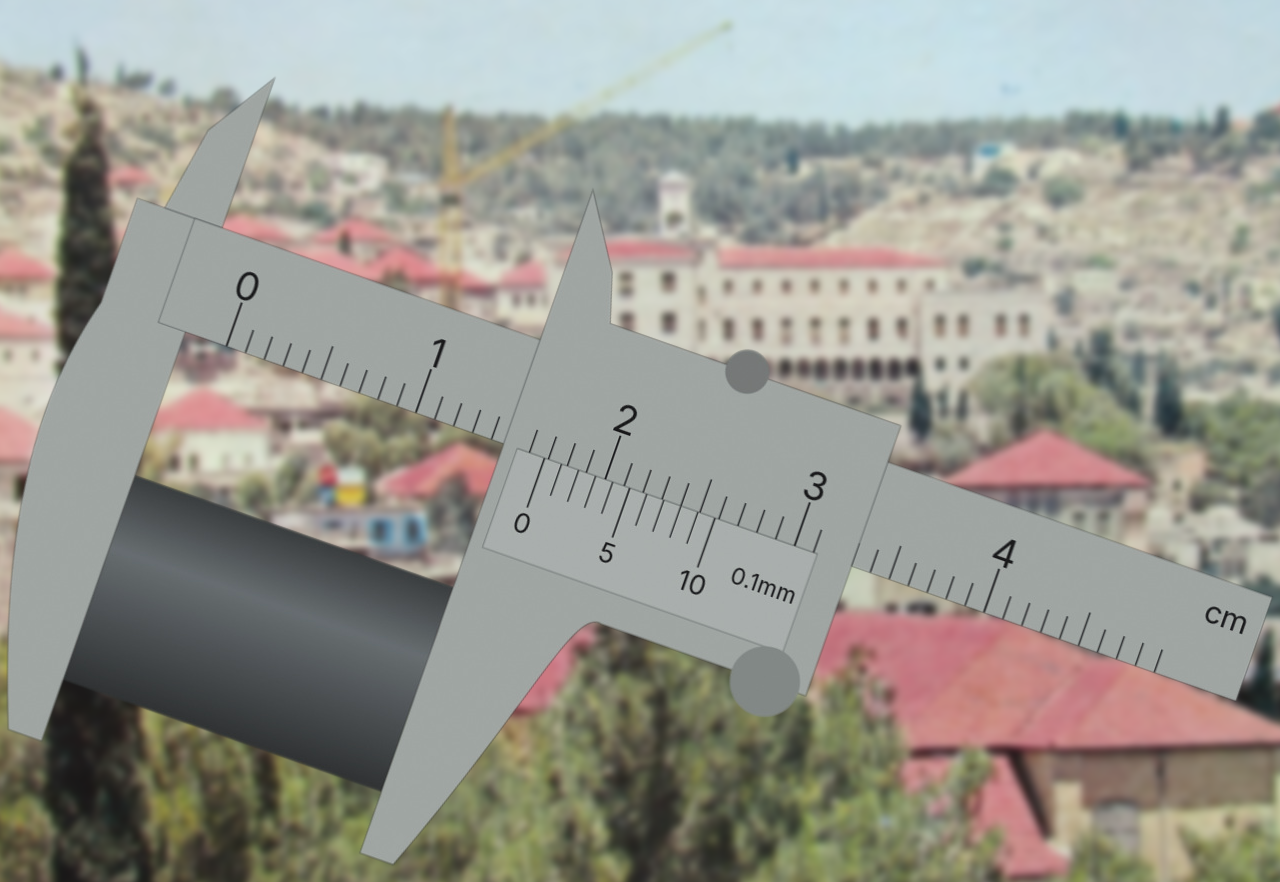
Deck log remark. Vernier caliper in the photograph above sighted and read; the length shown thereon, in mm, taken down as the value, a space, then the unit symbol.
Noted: 16.8 mm
